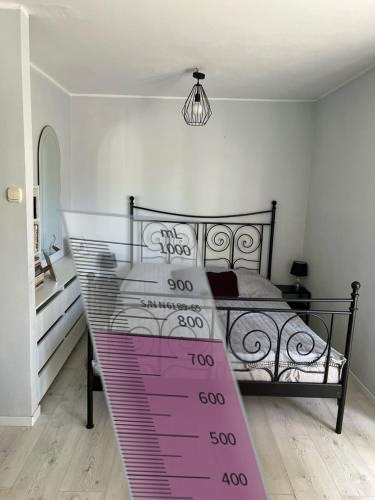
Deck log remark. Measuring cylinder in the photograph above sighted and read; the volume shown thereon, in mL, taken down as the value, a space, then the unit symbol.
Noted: 750 mL
